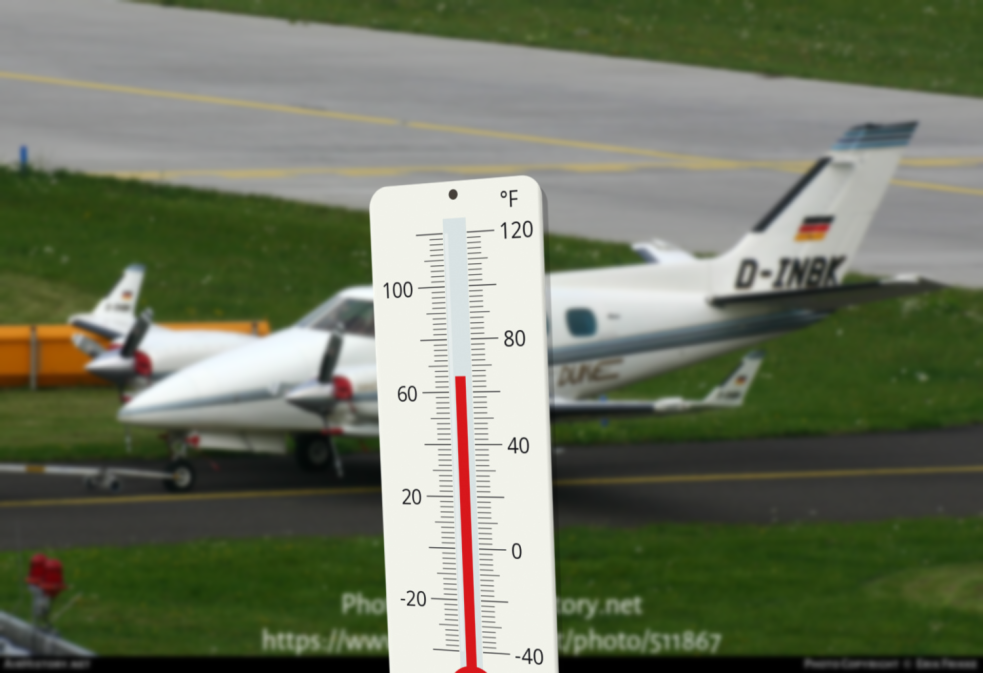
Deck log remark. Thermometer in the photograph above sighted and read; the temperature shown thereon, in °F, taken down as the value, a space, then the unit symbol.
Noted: 66 °F
